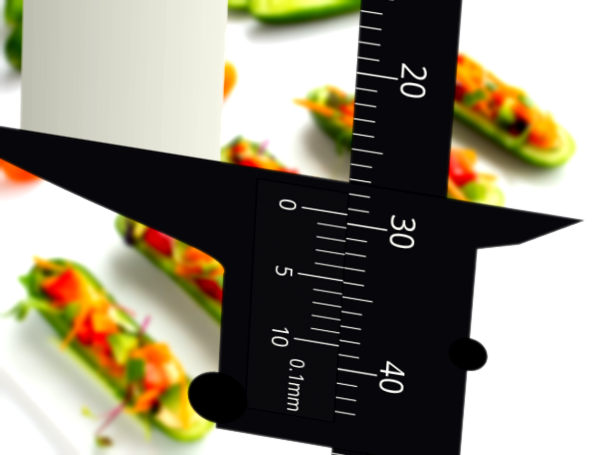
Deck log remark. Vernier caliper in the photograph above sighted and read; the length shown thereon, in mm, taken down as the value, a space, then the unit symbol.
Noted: 29.4 mm
